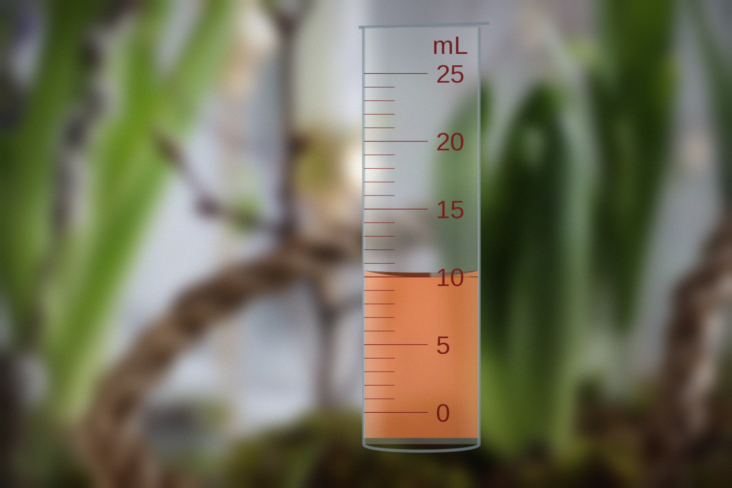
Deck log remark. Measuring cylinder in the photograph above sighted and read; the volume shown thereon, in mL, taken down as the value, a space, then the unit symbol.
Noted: 10 mL
